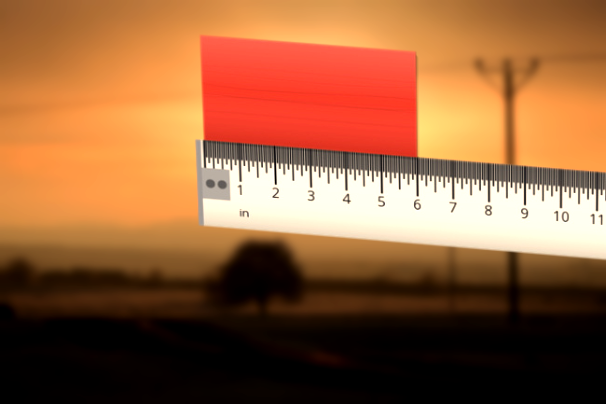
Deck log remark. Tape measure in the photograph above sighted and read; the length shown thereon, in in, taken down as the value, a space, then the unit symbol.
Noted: 6 in
